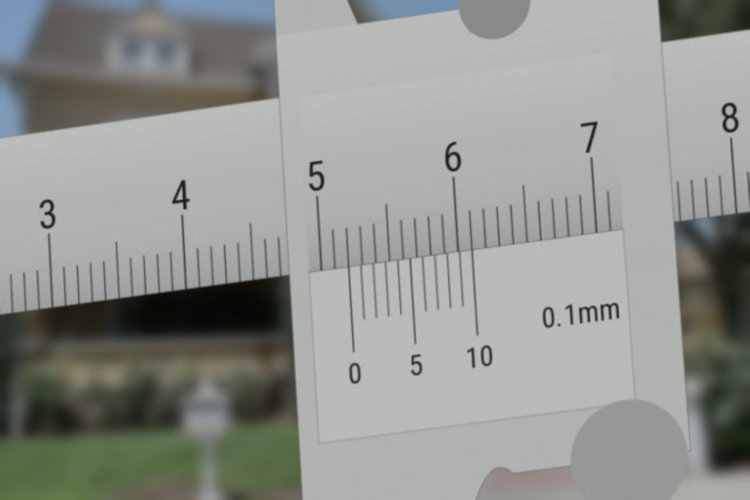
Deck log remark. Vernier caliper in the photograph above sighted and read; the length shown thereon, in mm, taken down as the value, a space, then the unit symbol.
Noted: 52.0 mm
